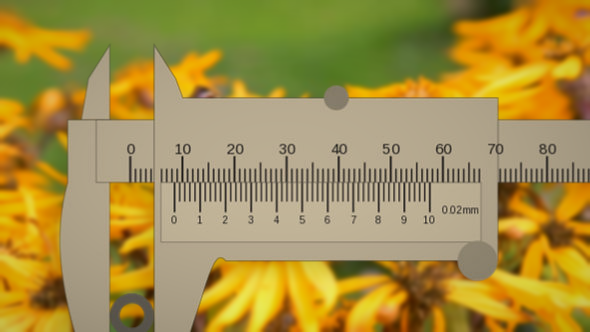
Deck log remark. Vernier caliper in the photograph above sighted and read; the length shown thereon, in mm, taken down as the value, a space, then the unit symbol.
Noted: 8.5 mm
